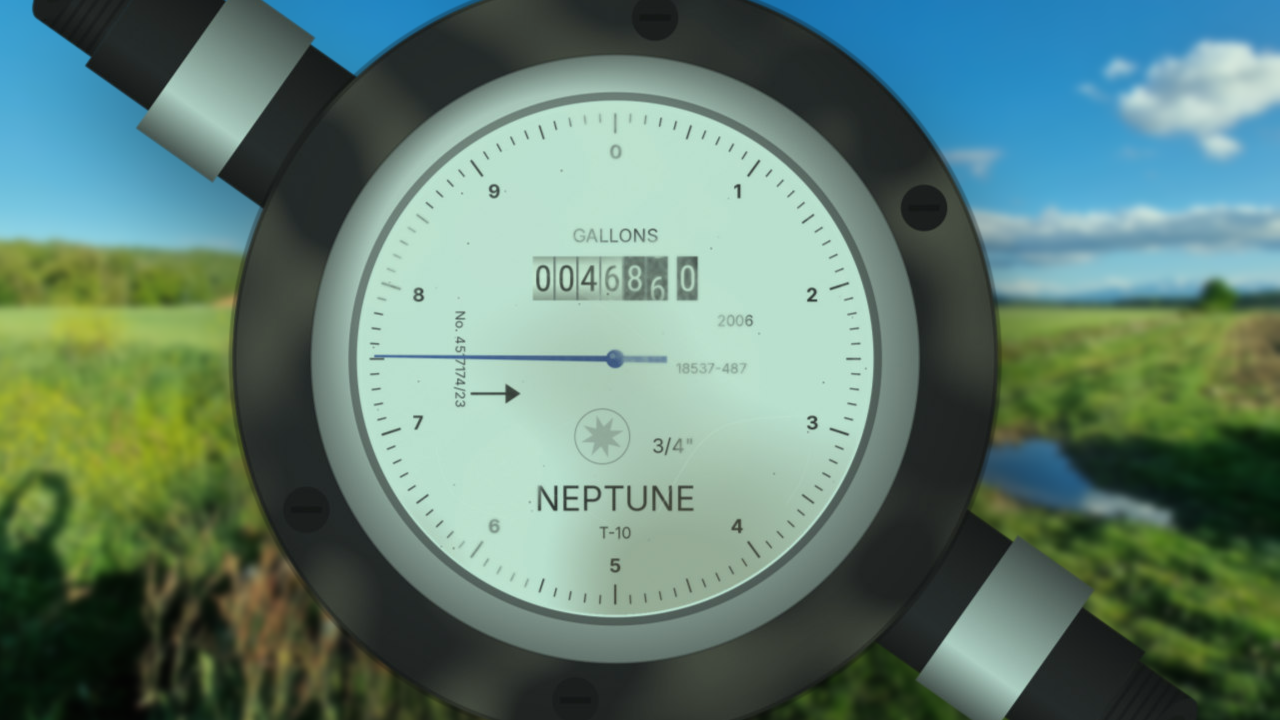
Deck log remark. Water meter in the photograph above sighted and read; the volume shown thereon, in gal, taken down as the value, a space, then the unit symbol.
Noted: 46857.5 gal
